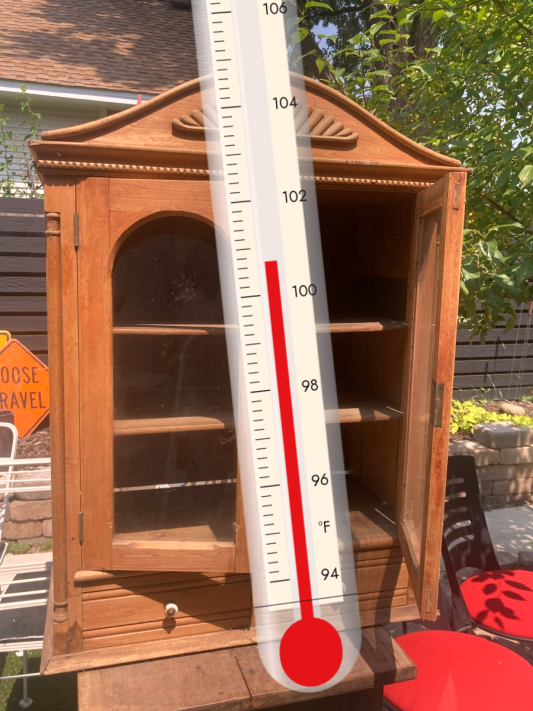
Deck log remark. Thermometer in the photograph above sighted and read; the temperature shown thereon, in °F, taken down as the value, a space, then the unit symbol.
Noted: 100.7 °F
